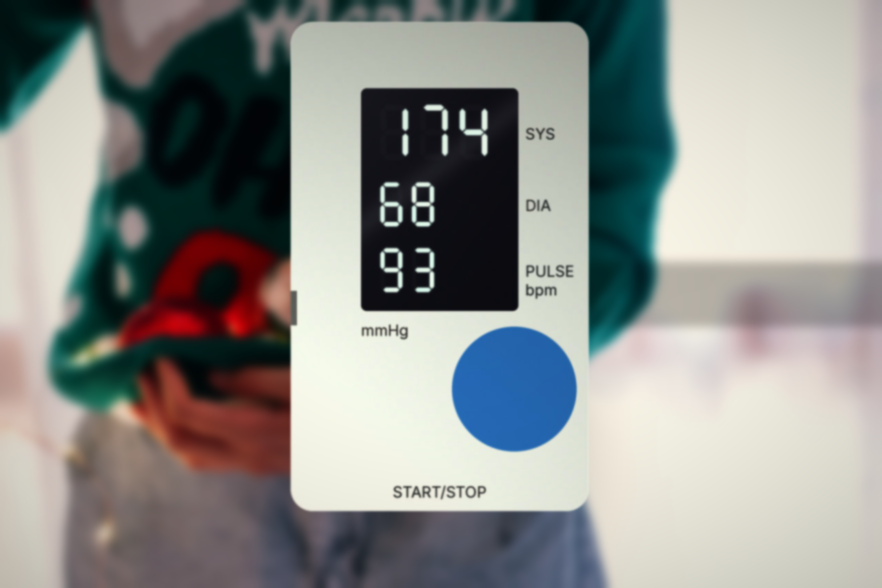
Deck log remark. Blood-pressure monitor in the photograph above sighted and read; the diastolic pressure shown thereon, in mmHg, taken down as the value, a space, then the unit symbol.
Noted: 68 mmHg
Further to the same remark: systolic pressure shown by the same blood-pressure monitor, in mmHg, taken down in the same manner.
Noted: 174 mmHg
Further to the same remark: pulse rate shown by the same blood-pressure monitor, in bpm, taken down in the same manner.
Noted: 93 bpm
